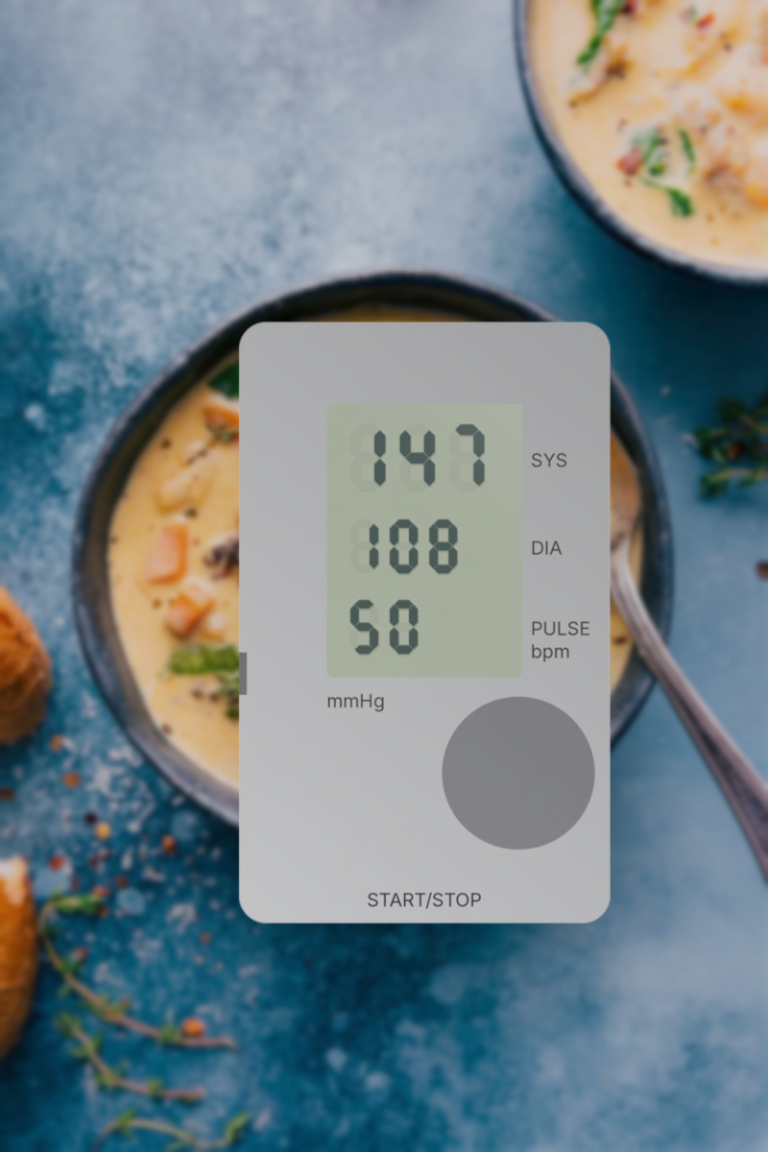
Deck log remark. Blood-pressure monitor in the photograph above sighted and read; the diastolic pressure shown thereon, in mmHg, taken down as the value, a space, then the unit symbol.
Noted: 108 mmHg
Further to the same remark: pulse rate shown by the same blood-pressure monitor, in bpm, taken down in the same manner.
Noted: 50 bpm
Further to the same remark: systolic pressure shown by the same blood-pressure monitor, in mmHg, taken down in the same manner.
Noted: 147 mmHg
